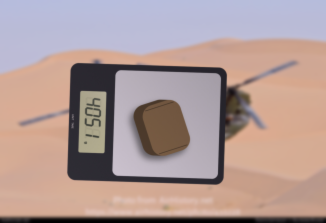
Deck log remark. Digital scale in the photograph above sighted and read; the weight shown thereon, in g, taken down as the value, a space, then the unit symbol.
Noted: 4051 g
